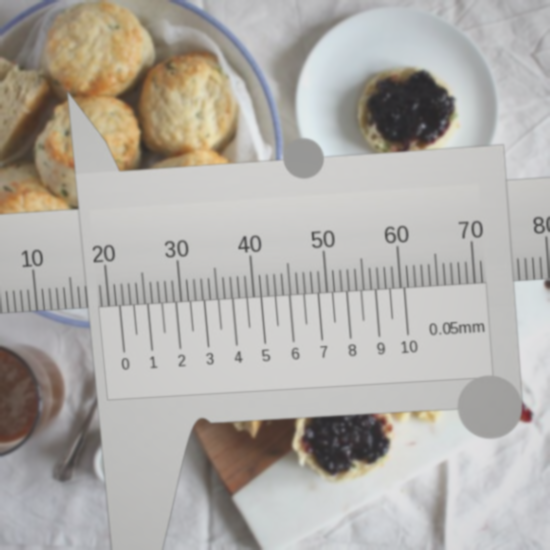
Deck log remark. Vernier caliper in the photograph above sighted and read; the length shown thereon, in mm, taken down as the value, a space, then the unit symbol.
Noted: 21.5 mm
